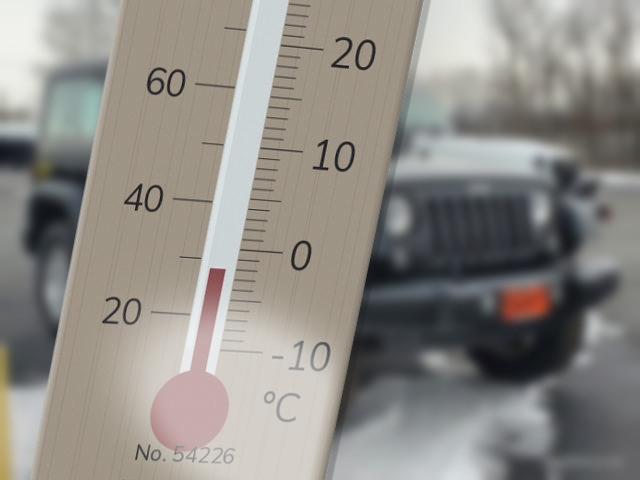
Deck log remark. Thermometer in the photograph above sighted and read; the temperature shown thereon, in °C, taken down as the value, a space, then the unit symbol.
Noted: -2 °C
